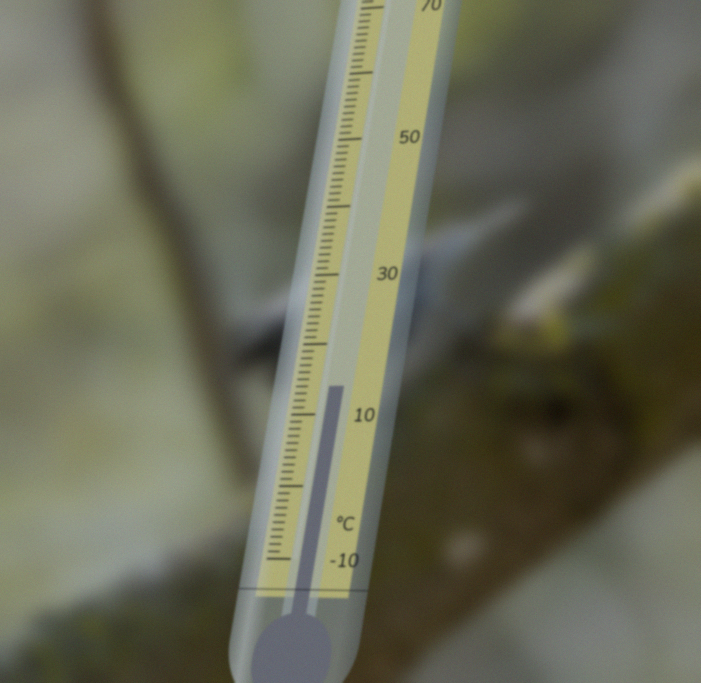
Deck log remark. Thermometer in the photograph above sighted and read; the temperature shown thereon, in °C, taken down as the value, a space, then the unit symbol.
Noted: 14 °C
